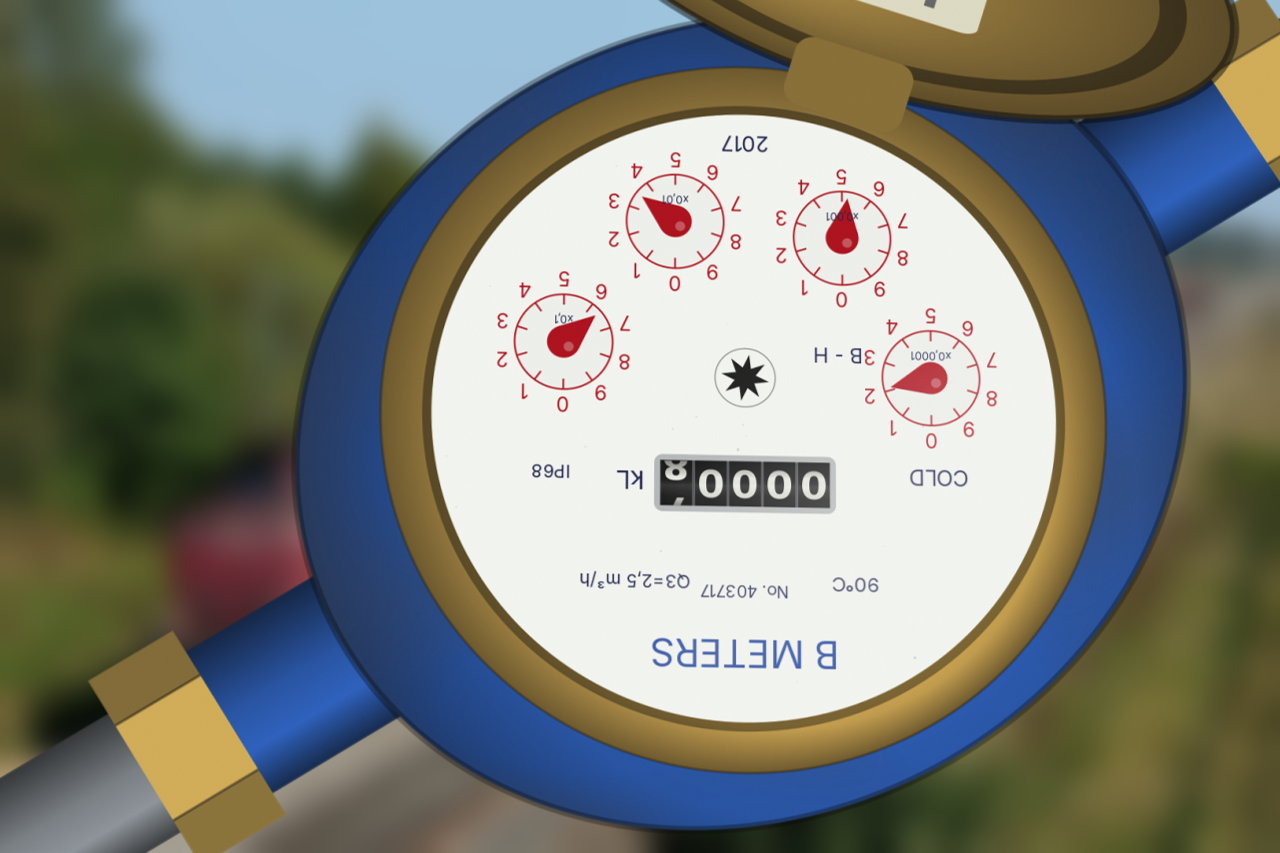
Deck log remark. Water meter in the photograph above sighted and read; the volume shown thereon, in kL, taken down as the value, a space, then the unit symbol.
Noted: 7.6352 kL
